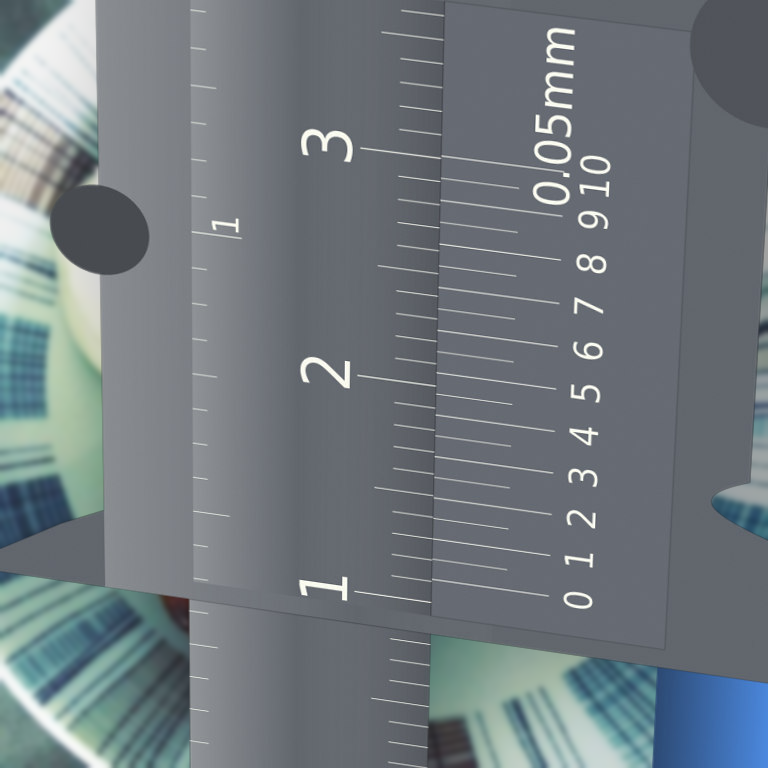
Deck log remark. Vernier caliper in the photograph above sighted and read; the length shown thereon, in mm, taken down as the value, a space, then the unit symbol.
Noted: 11.10 mm
